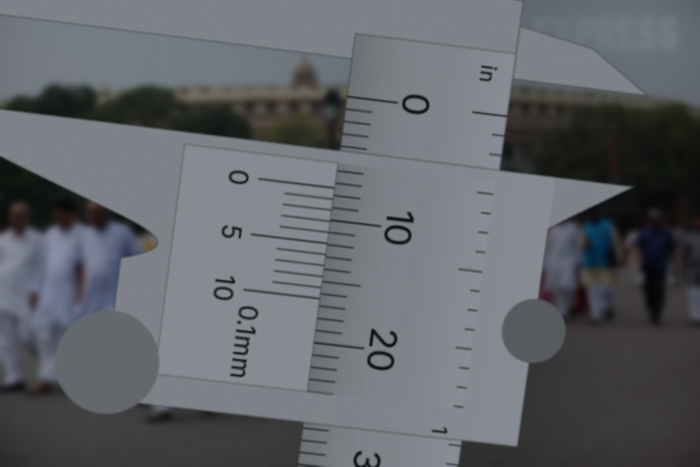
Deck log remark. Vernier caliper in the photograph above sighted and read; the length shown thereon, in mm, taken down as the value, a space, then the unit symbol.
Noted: 7.4 mm
